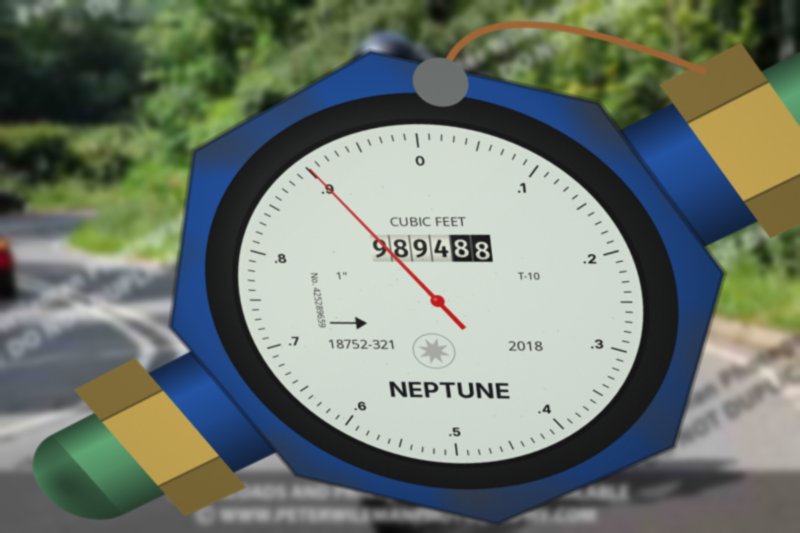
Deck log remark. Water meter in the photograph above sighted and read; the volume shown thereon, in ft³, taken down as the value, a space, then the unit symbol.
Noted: 989487.90 ft³
